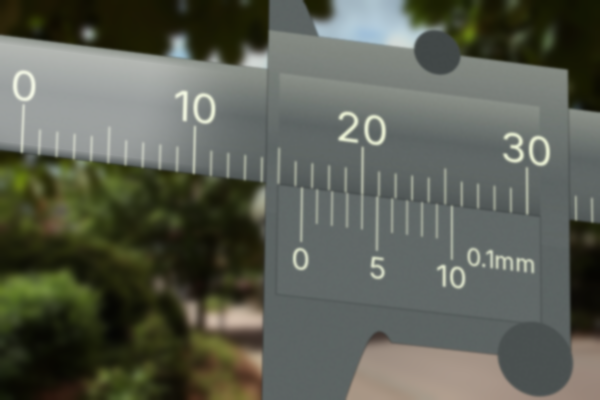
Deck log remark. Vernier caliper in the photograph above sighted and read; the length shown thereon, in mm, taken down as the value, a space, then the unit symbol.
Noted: 16.4 mm
